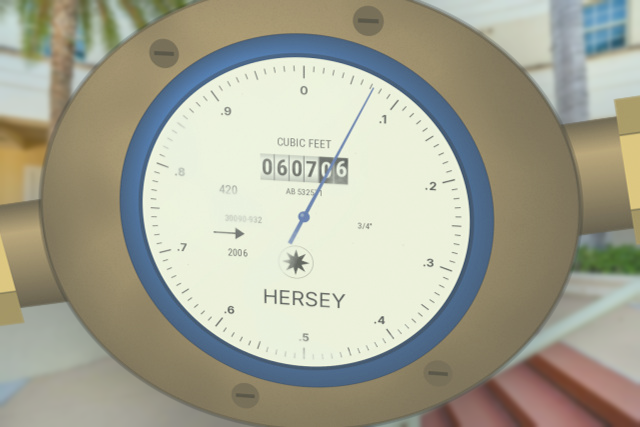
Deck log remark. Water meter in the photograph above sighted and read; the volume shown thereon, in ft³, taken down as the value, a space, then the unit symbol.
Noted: 60706.07 ft³
